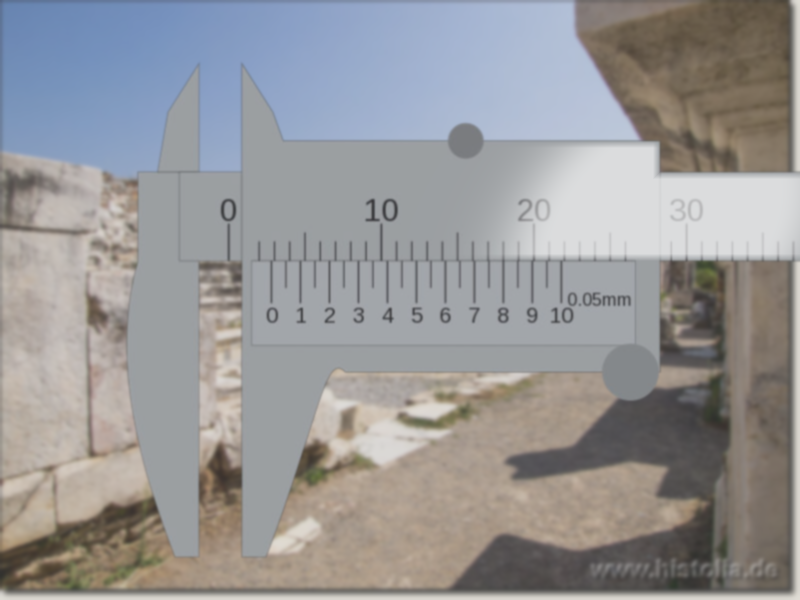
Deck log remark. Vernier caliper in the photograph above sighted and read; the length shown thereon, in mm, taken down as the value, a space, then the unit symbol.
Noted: 2.8 mm
